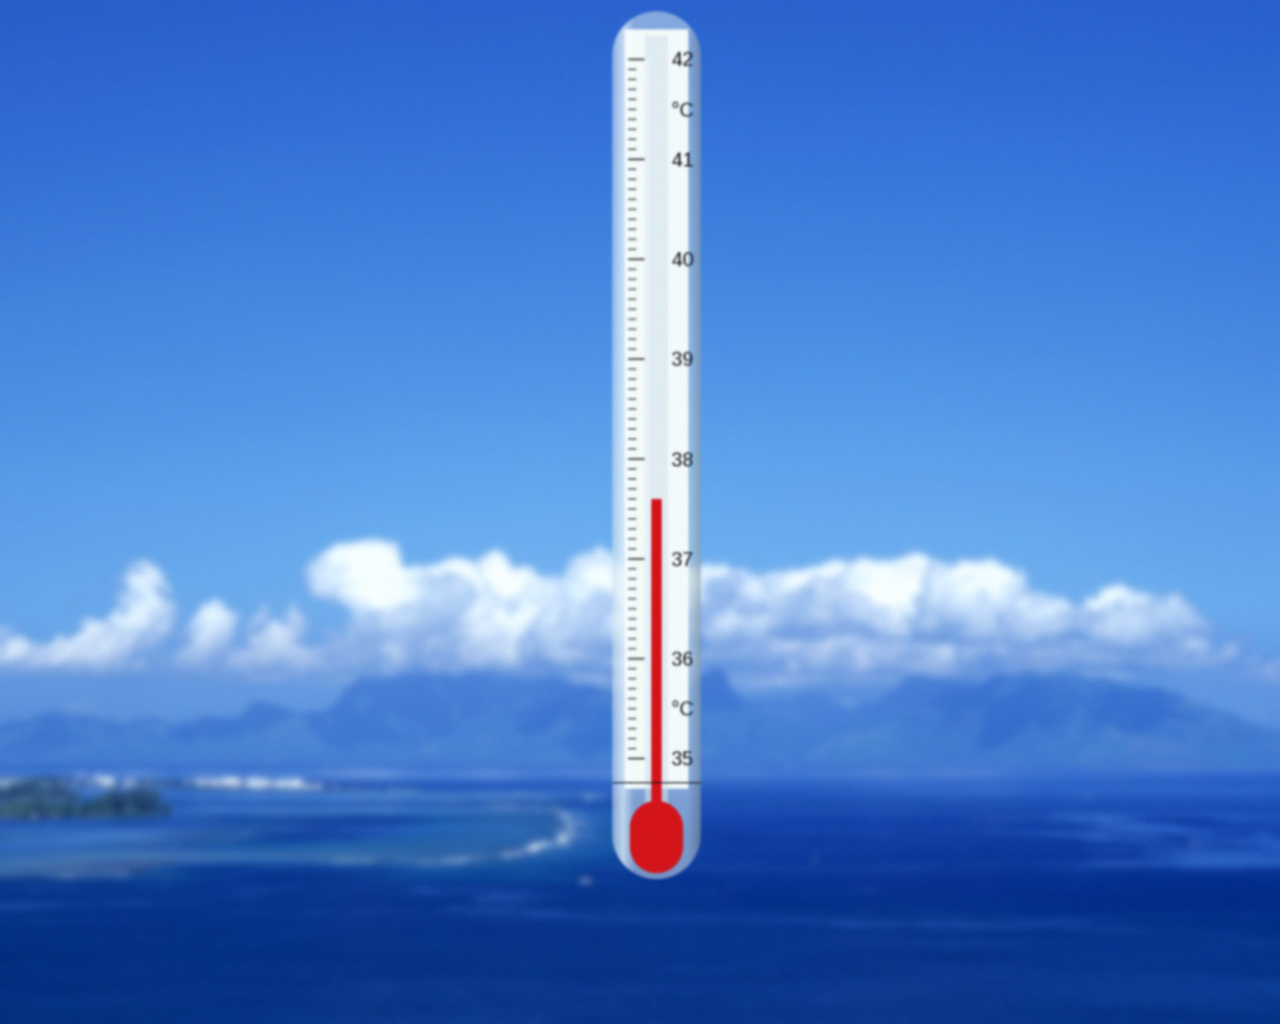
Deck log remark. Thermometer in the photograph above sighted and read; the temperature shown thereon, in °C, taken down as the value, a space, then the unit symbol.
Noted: 37.6 °C
